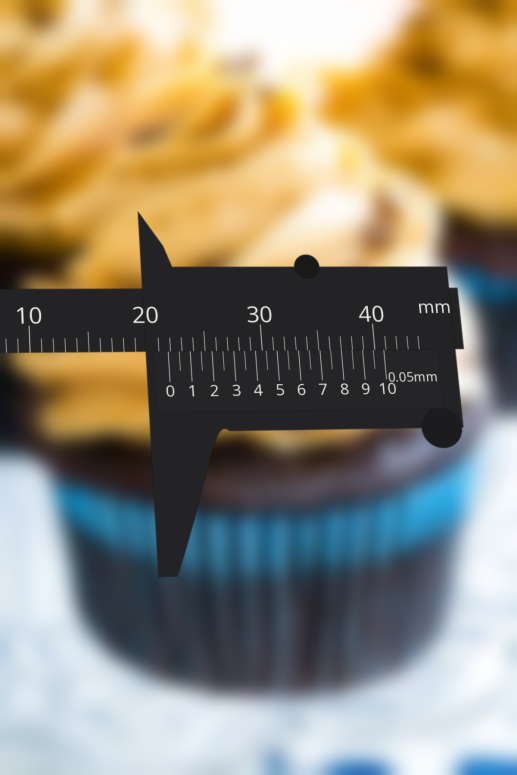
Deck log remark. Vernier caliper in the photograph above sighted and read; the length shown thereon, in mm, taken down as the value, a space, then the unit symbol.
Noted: 21.8 mm
